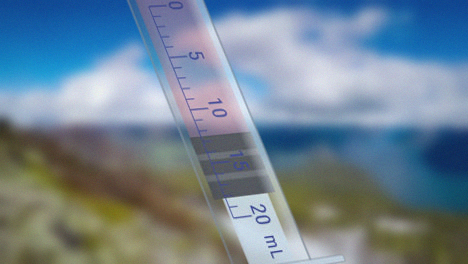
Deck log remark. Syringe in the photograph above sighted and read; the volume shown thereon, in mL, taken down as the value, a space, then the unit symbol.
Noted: 12.5 mL
